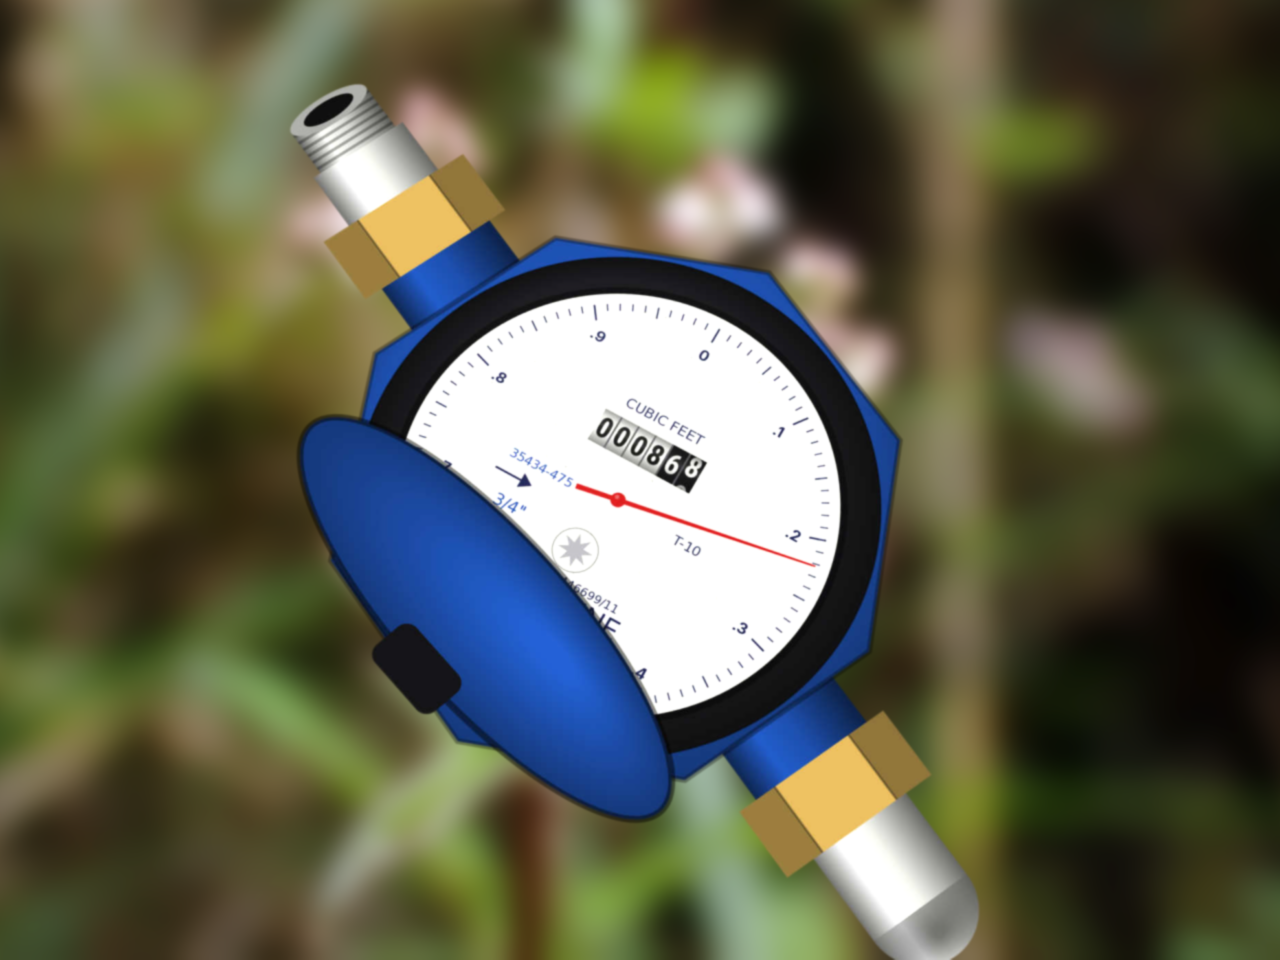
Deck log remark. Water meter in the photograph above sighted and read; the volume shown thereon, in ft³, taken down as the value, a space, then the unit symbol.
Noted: 868.22 ft³
